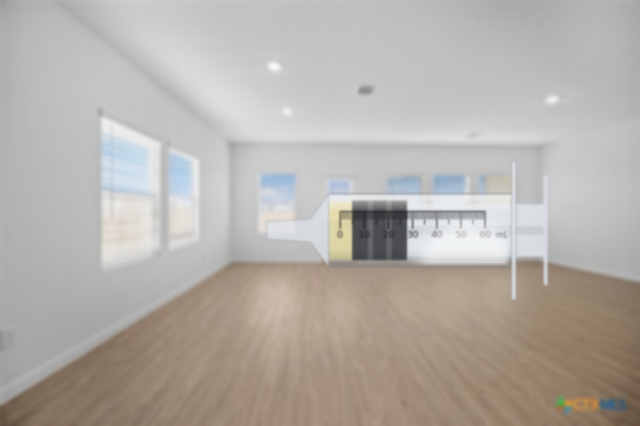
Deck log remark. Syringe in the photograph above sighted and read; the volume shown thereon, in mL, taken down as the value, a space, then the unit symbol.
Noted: 5 mL
